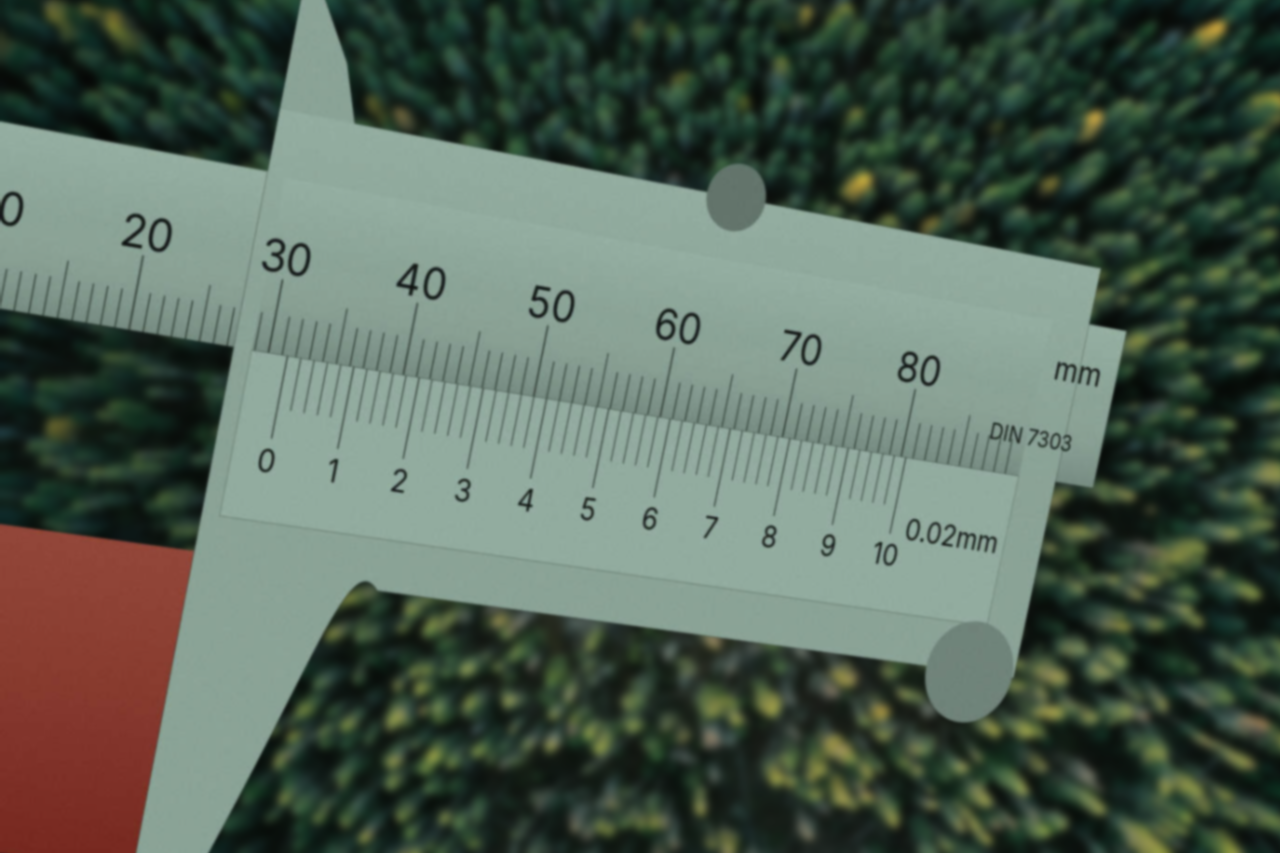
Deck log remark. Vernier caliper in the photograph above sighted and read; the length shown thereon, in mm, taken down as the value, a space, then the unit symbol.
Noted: 31.4 mm
